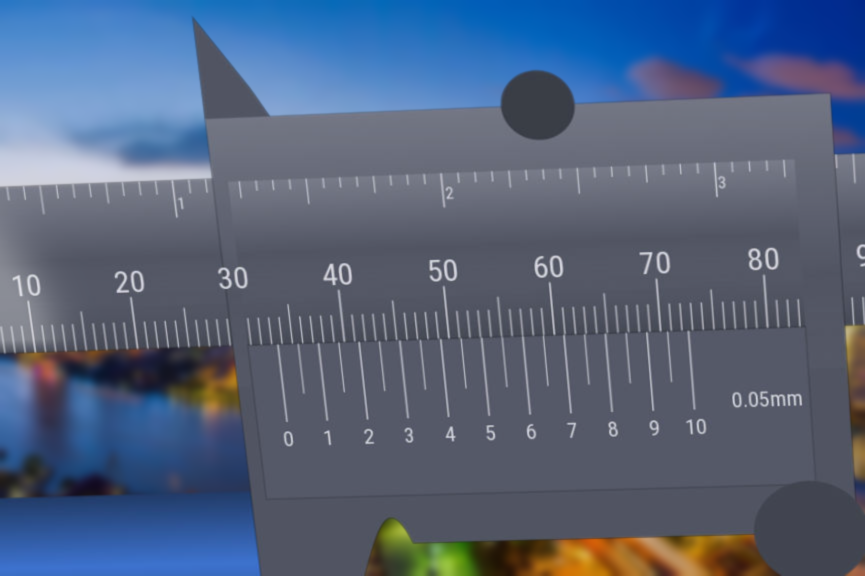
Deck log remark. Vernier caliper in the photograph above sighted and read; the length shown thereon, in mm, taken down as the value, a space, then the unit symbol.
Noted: 33.6 mm
